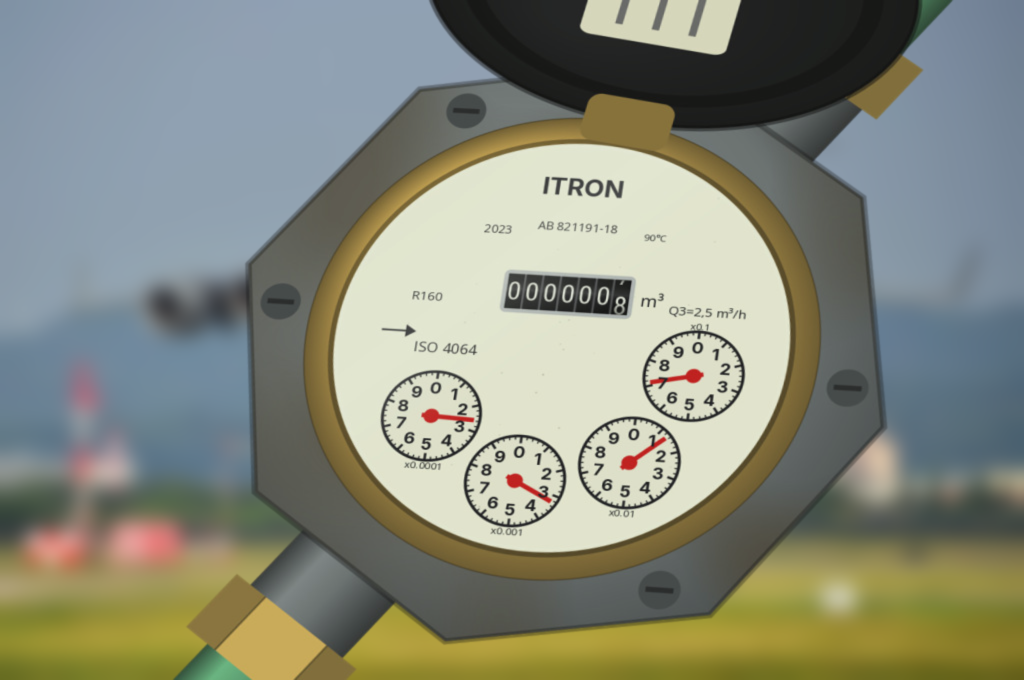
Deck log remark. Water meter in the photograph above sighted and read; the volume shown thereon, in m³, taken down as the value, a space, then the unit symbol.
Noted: 7.7132 m³
